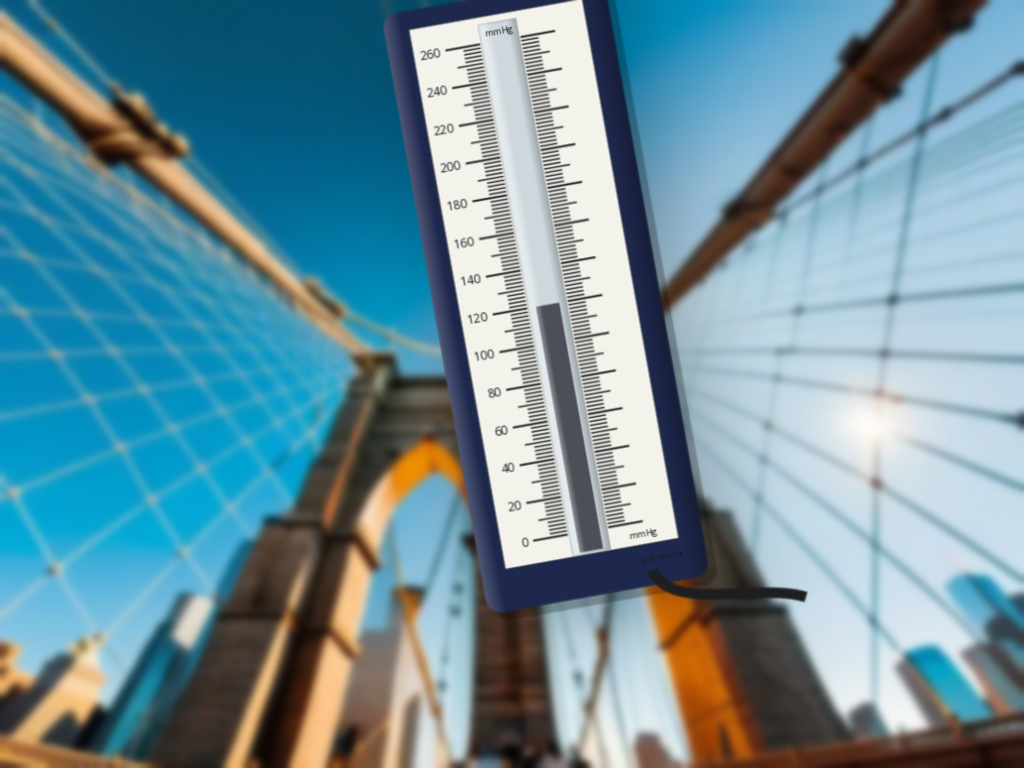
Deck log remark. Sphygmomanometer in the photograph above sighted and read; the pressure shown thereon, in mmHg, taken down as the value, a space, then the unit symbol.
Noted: 120 mmHg
